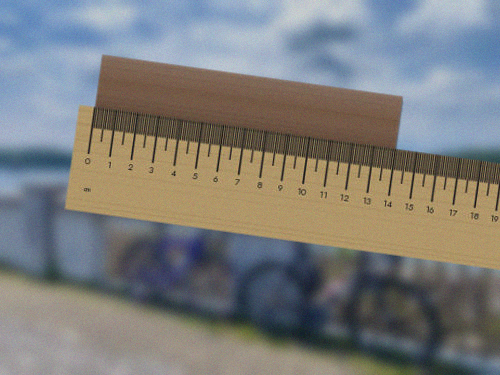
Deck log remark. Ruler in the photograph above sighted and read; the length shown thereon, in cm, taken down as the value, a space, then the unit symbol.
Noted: 14 cm
